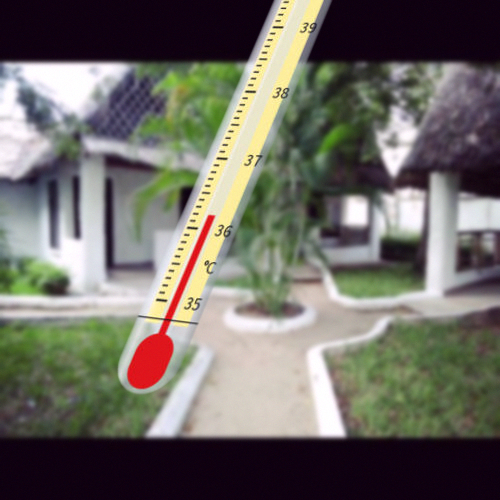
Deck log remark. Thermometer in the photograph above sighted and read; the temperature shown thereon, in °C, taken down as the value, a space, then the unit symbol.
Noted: 36.2 °C
